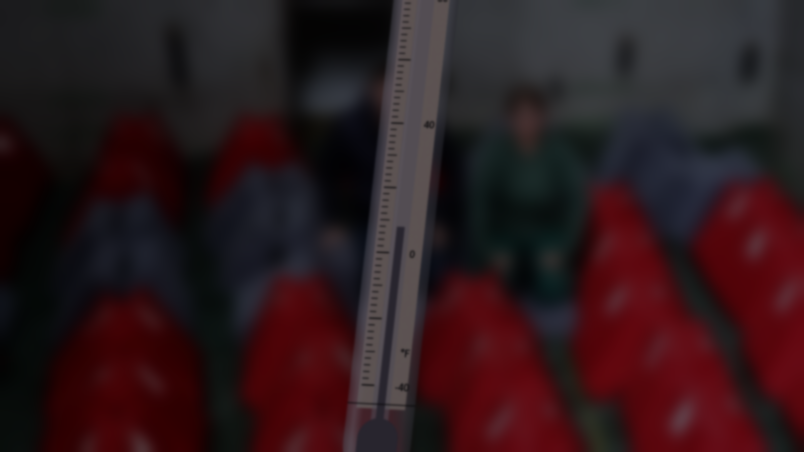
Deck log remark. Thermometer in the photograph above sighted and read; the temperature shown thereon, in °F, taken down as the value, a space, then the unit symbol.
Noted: 8 °F
